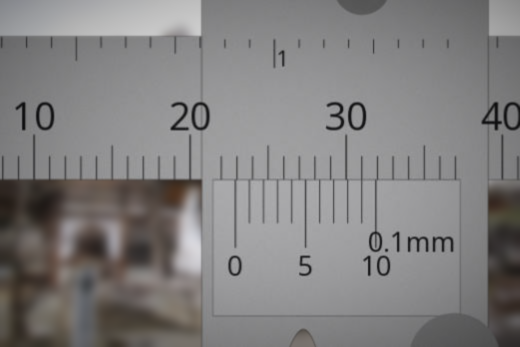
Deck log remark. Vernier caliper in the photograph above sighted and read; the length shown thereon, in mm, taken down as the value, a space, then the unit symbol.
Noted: 22.9 mm
